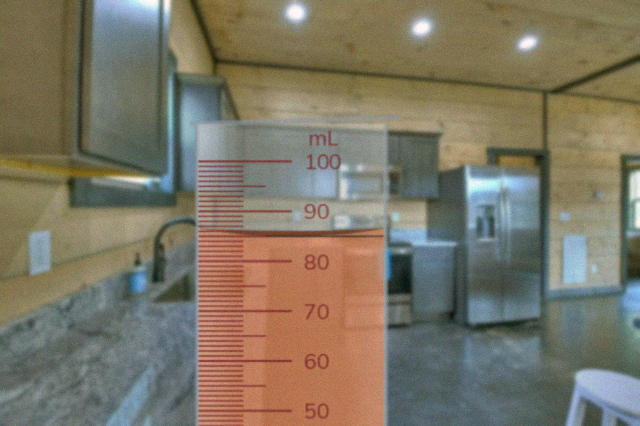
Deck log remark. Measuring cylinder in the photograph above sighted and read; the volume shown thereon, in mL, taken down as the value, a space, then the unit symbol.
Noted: 85 mL
